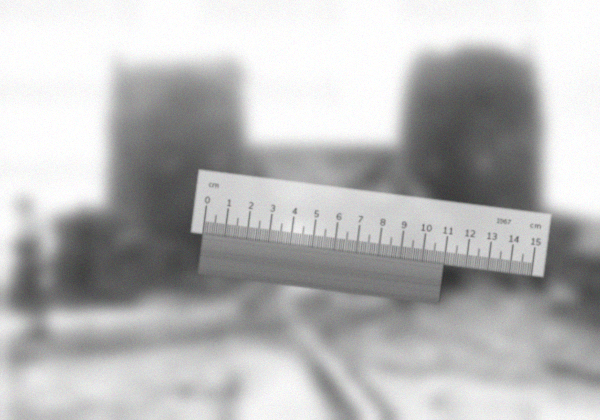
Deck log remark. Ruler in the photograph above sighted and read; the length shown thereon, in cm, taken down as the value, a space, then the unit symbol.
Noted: 11 cm
